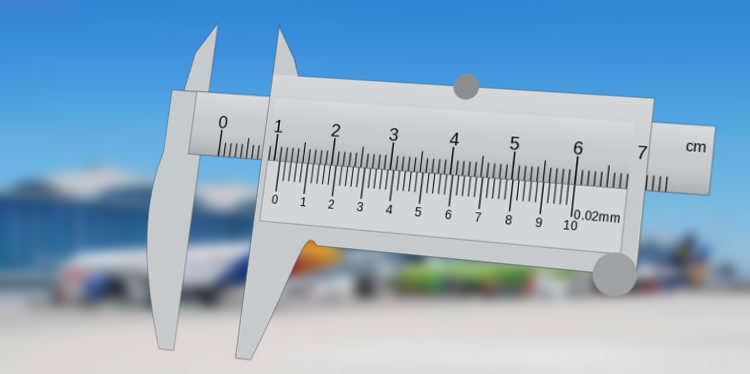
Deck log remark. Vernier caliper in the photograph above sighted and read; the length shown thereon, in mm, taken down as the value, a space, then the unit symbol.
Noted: 11.0 mm
